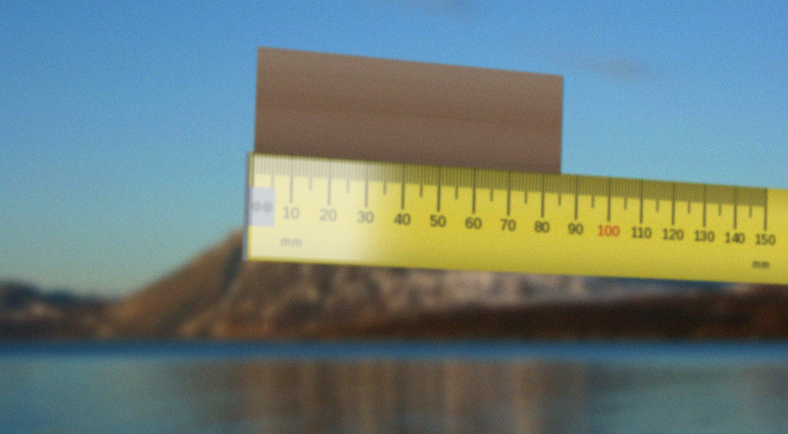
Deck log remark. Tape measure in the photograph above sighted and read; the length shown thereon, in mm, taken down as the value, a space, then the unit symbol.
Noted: 85 mm
